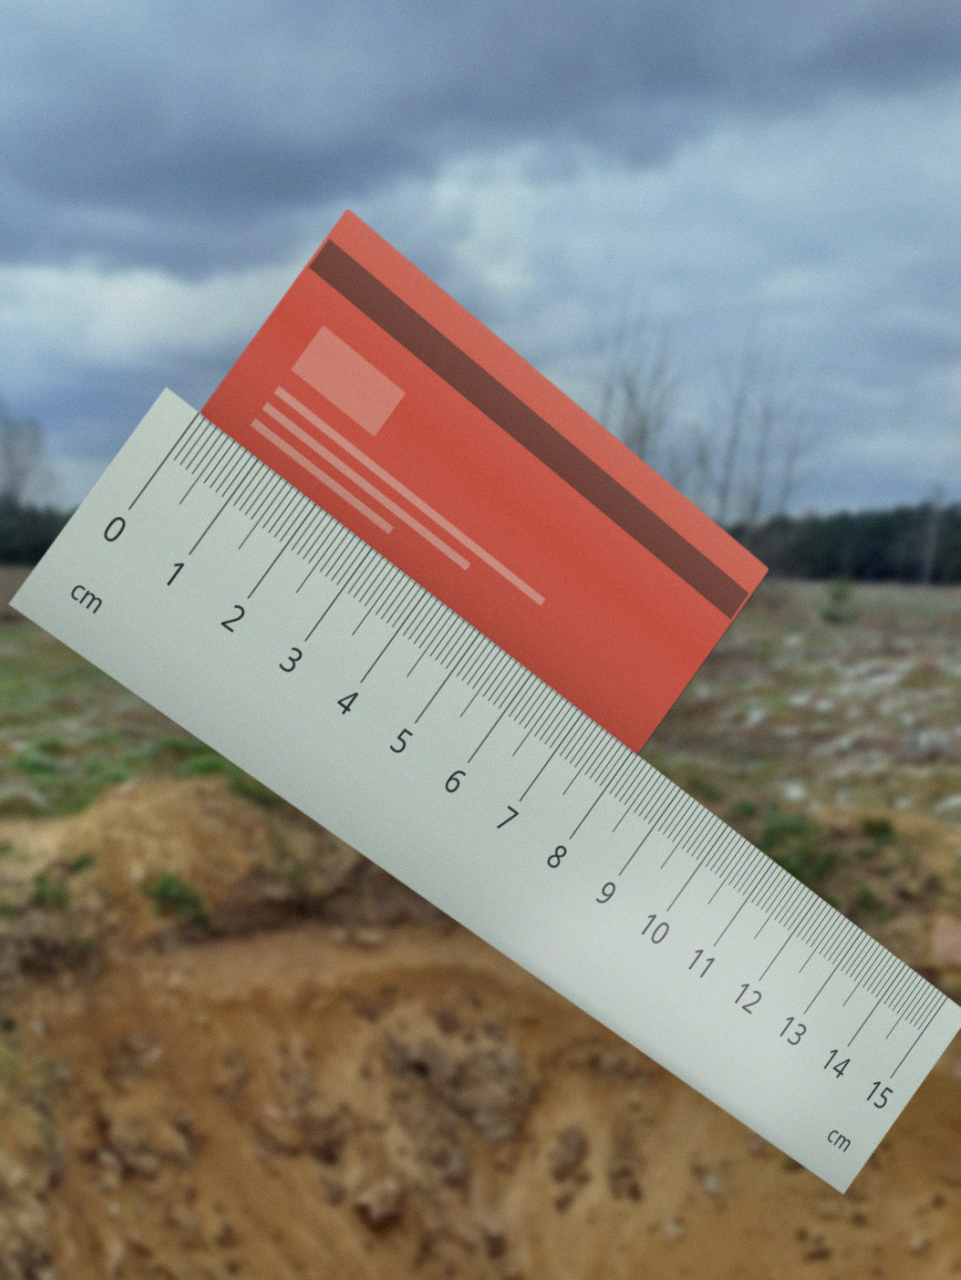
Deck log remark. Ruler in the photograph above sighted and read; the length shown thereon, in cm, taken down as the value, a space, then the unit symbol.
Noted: 8.1 cm
